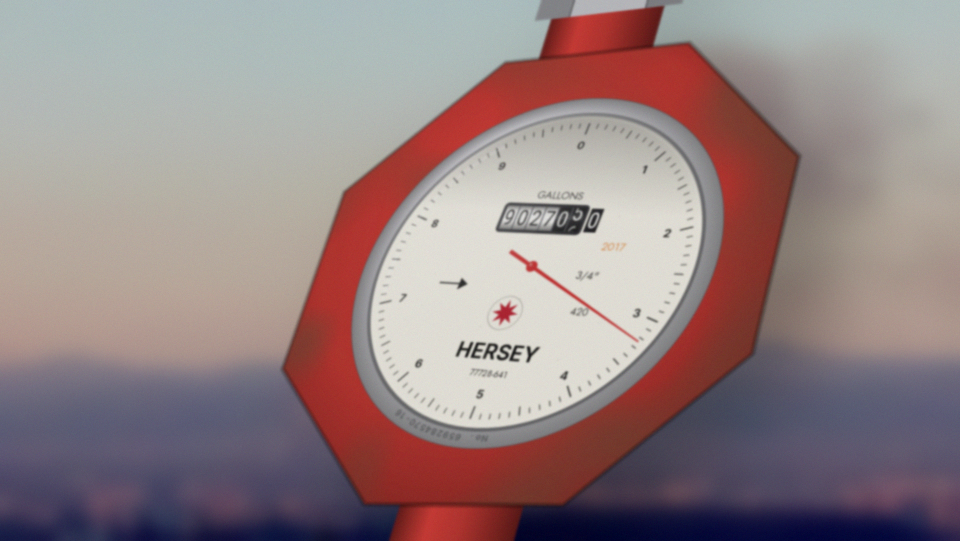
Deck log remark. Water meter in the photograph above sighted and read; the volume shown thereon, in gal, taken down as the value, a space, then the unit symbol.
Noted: 9027053.2 gal
